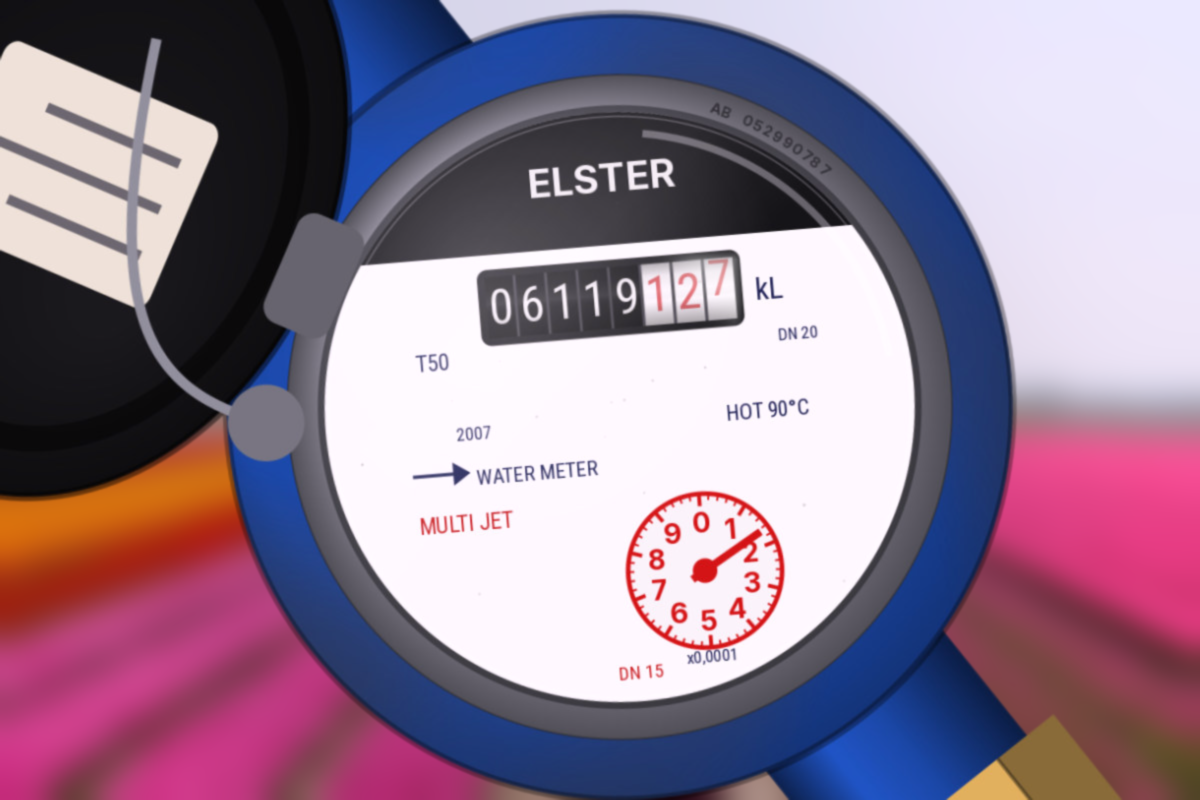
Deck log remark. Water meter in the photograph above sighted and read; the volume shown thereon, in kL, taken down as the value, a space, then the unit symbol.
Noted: 6119.1271 kL
